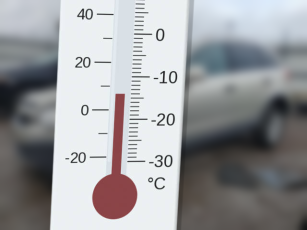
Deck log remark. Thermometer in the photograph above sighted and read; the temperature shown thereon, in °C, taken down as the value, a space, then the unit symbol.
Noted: -14 °C
